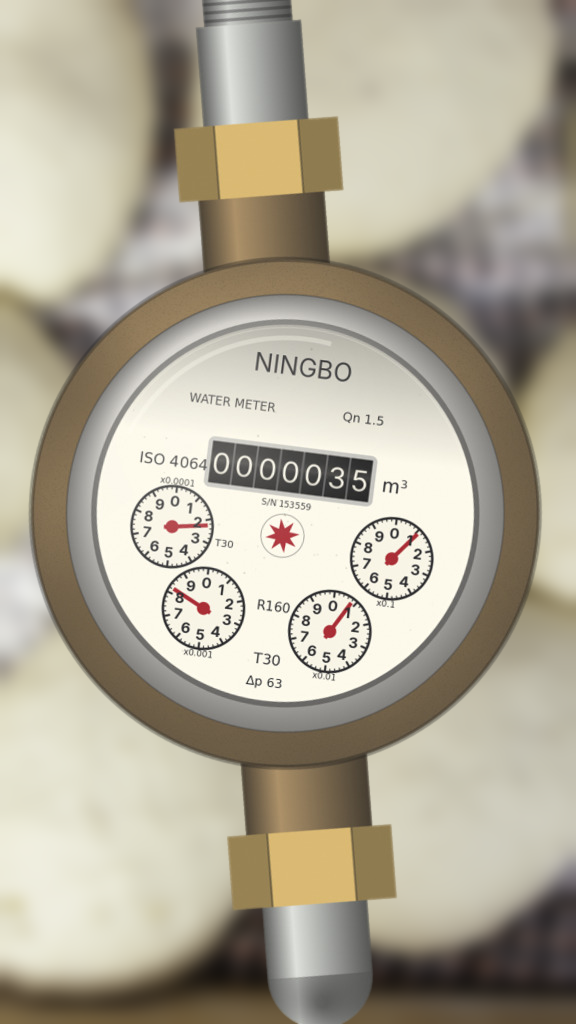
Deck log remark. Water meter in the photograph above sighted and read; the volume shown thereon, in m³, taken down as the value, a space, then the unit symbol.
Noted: 35.1082 m³
